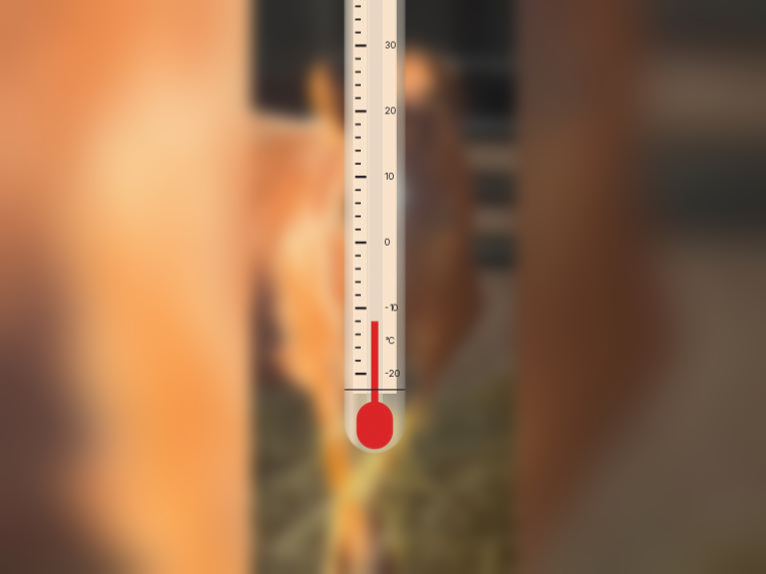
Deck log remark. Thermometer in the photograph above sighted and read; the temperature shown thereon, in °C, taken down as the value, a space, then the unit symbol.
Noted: -12 °C
